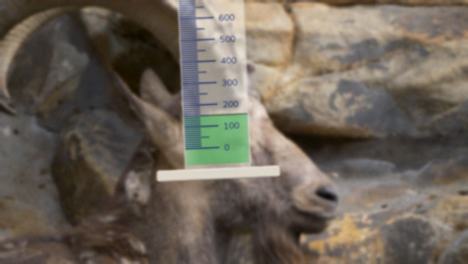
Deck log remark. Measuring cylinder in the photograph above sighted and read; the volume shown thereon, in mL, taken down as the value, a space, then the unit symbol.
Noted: 150 mL
